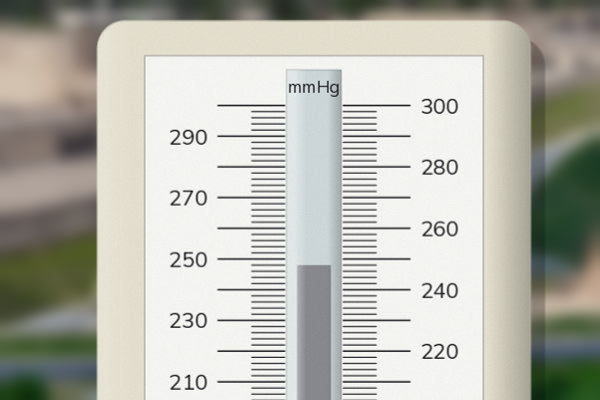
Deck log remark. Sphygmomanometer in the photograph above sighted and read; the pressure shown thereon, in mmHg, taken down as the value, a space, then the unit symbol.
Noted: 248 mmHg
